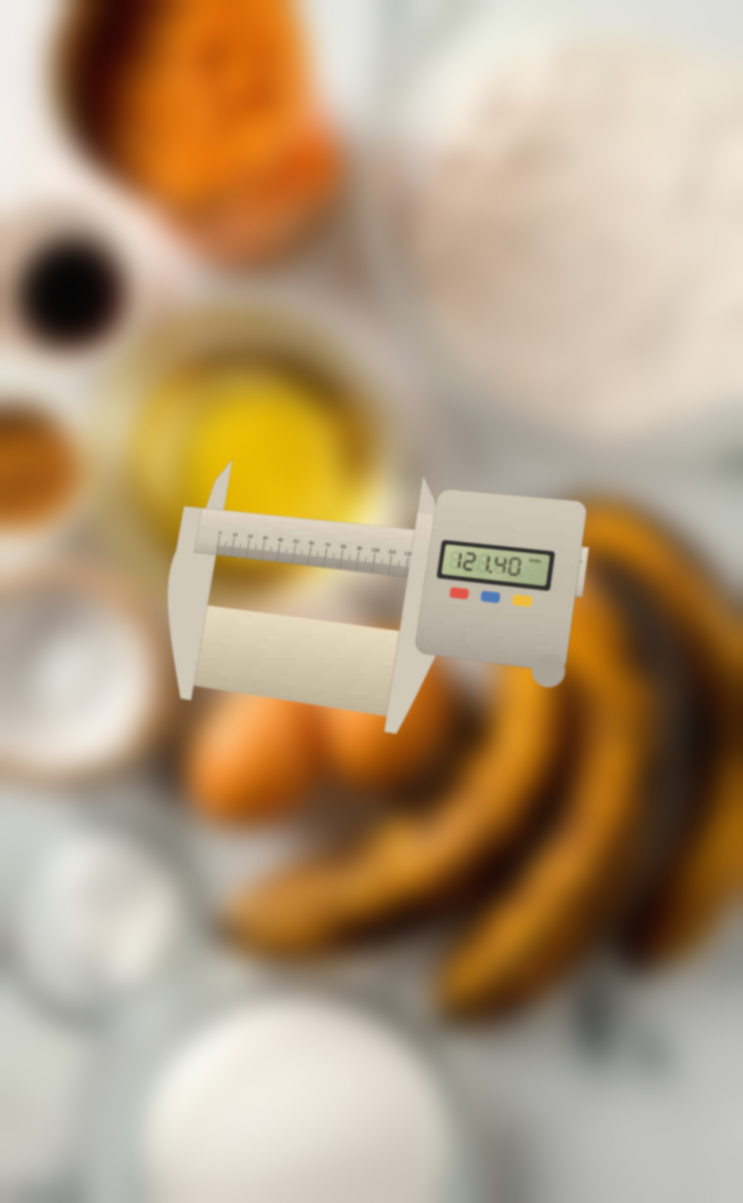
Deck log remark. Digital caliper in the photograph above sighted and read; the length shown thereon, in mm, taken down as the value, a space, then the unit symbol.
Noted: 121.40 mm
